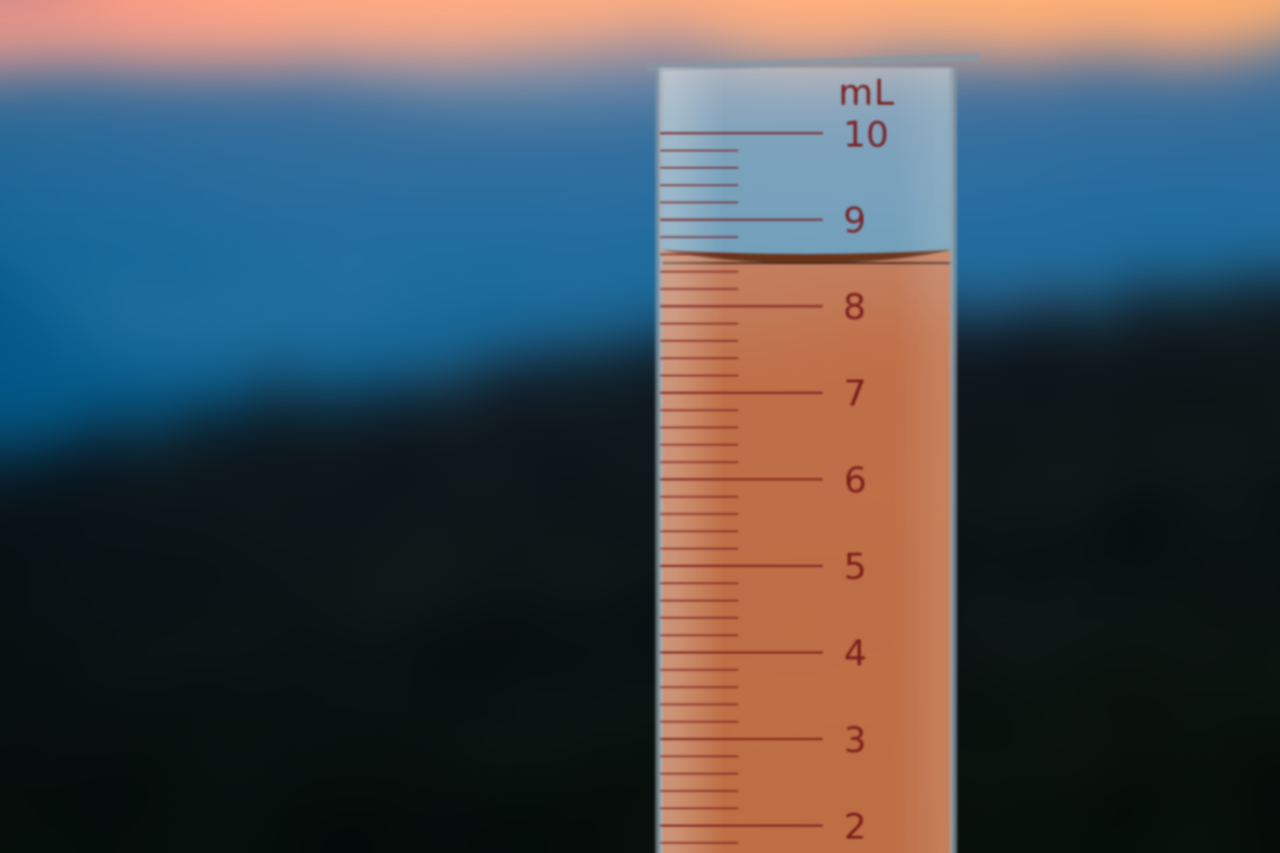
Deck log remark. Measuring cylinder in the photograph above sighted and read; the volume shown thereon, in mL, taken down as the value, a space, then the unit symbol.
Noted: 8.5 mL
